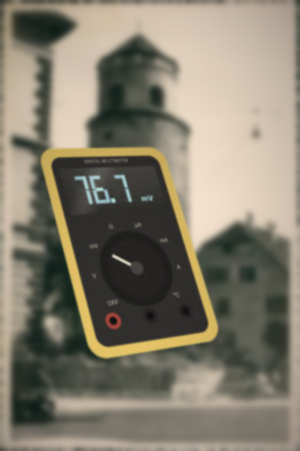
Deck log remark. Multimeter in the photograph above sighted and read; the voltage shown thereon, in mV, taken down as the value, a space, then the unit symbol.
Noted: 76.7 mV
